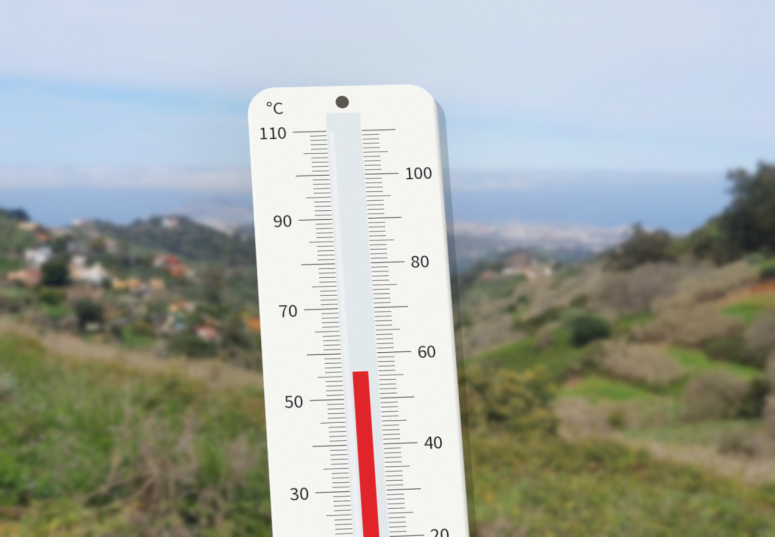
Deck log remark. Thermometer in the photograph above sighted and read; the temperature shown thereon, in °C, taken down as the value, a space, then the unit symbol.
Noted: 56 °C
